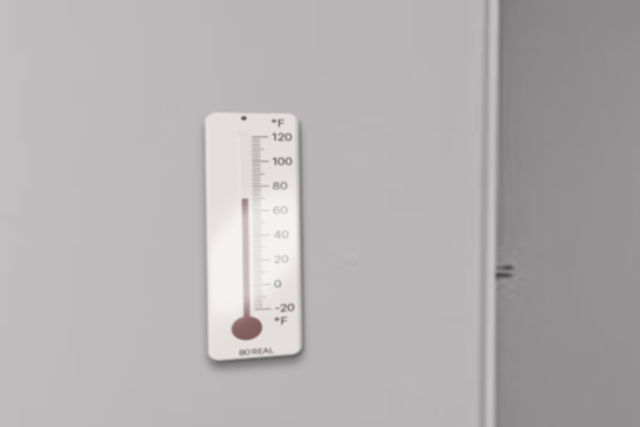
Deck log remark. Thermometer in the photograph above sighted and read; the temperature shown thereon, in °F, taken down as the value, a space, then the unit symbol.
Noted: 70 °F
